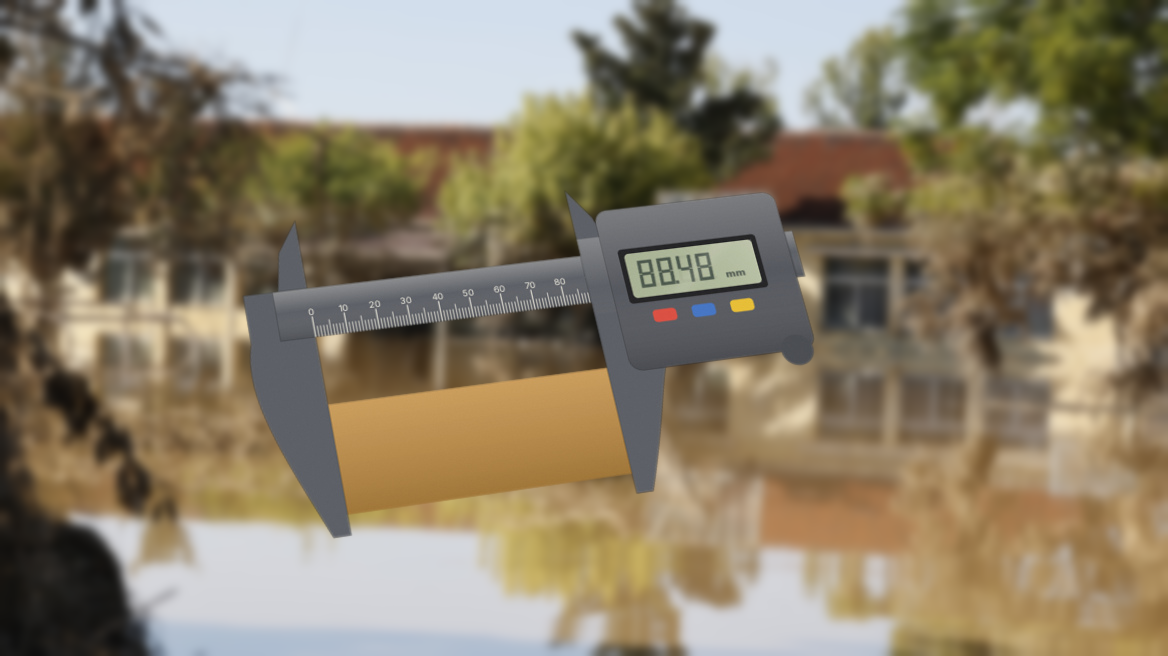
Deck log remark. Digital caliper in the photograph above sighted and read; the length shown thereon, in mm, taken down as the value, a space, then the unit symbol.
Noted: 88.48 mm
